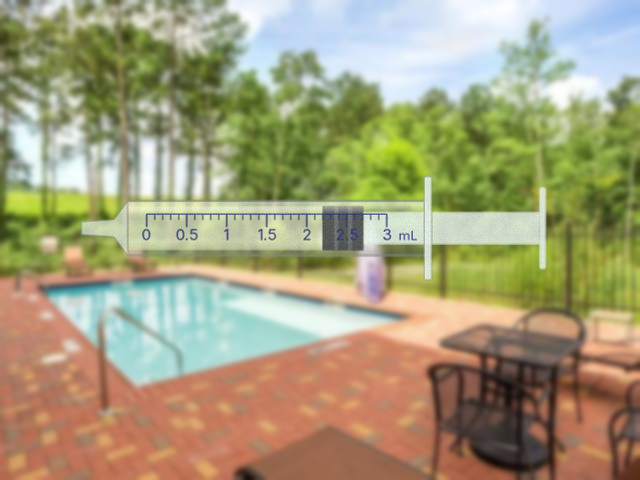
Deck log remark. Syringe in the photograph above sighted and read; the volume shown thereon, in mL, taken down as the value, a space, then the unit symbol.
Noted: 2.2 mL
